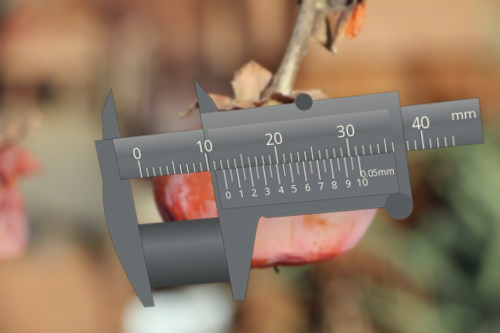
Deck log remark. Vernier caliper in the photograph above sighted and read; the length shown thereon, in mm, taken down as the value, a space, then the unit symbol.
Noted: 12.2 mm
